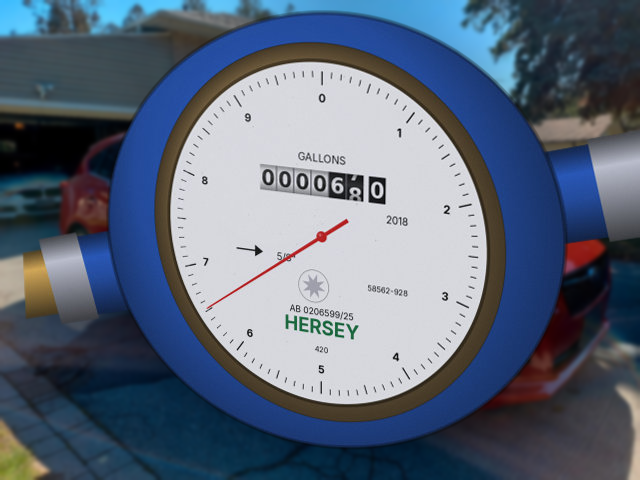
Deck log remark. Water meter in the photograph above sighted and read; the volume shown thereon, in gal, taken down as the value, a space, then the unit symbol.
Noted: 676.5 gal
